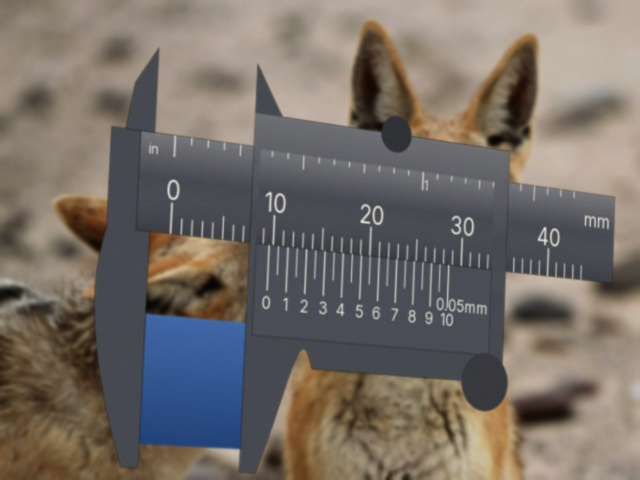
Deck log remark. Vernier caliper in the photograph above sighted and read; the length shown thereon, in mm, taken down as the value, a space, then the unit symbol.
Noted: 9.6 mm
